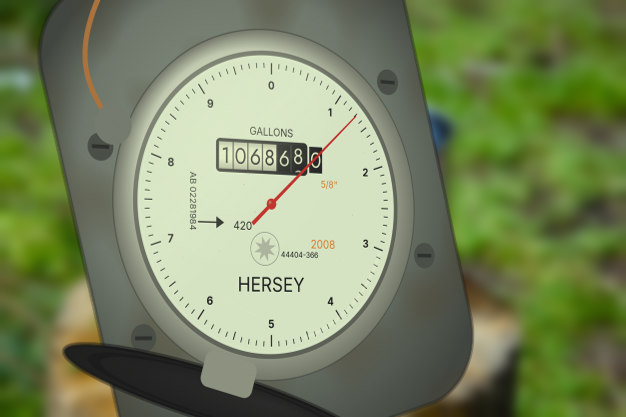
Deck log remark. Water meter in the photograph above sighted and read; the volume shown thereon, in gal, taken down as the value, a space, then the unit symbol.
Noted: 1068681.3 gal
